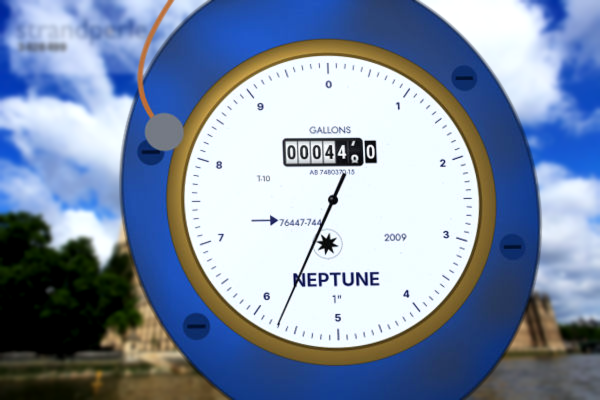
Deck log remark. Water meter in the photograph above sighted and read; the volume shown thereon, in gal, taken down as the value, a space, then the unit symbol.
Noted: 4475.7 gal
